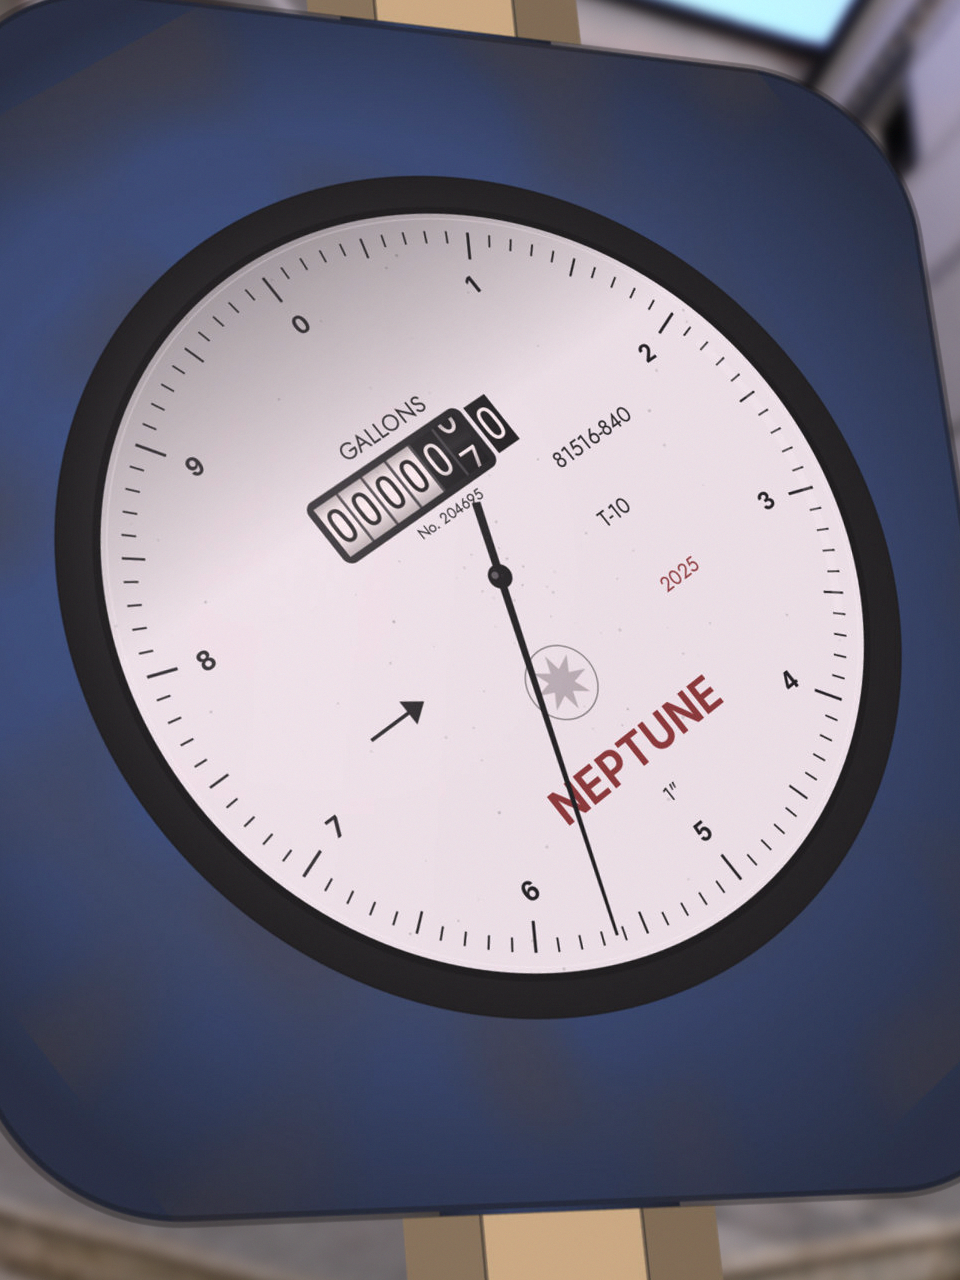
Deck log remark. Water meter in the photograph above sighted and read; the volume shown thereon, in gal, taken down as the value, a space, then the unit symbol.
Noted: 65.6 gal
